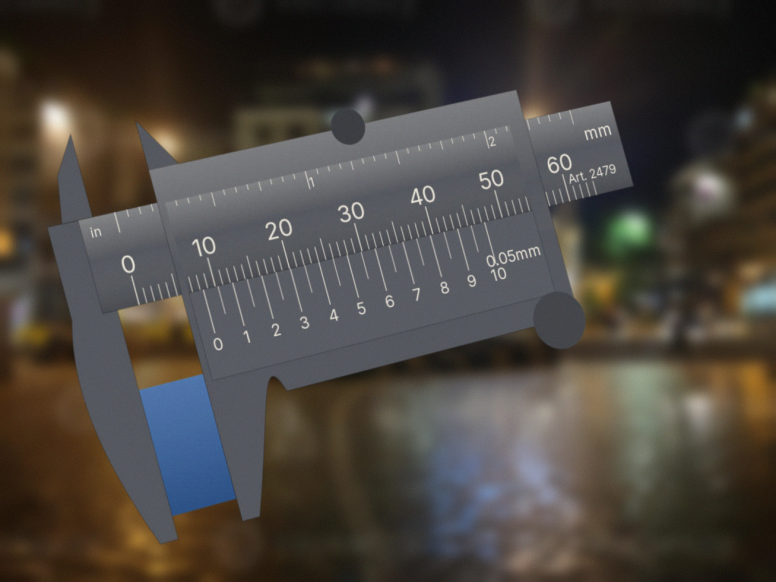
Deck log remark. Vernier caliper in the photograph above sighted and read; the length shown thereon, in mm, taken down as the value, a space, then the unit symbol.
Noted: 8.4 mm
